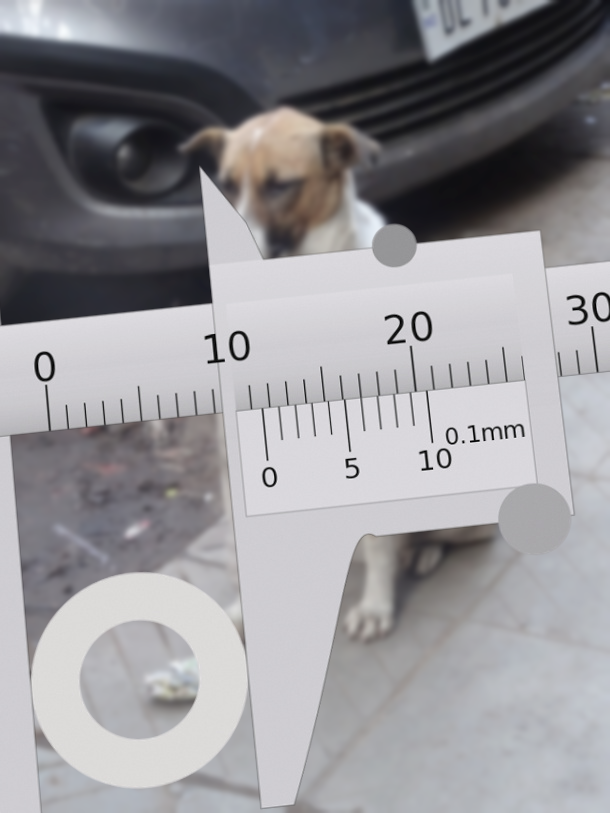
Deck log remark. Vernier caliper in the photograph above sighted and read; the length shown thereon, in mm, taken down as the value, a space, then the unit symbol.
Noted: 11.6 mm
